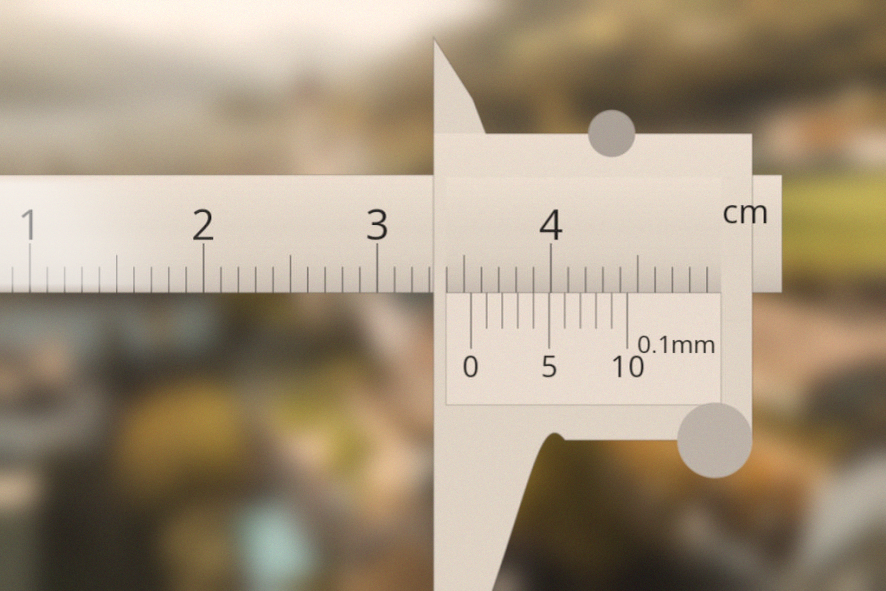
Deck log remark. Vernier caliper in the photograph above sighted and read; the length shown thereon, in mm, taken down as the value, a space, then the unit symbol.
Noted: 35.4 mm
